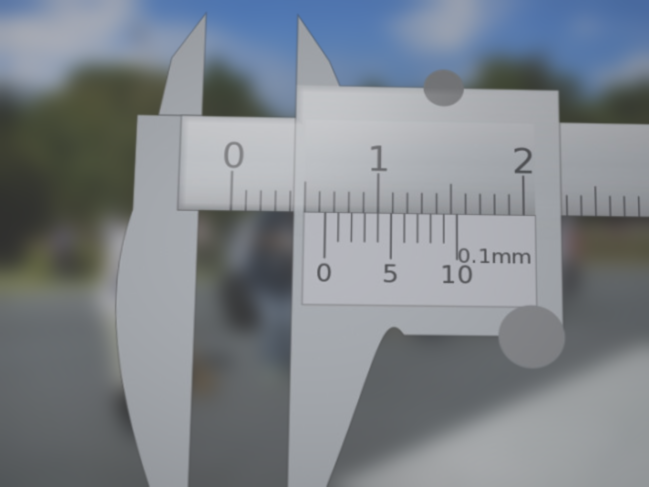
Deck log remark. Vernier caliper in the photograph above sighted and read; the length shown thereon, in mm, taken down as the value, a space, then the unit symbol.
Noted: 6.4 mm
